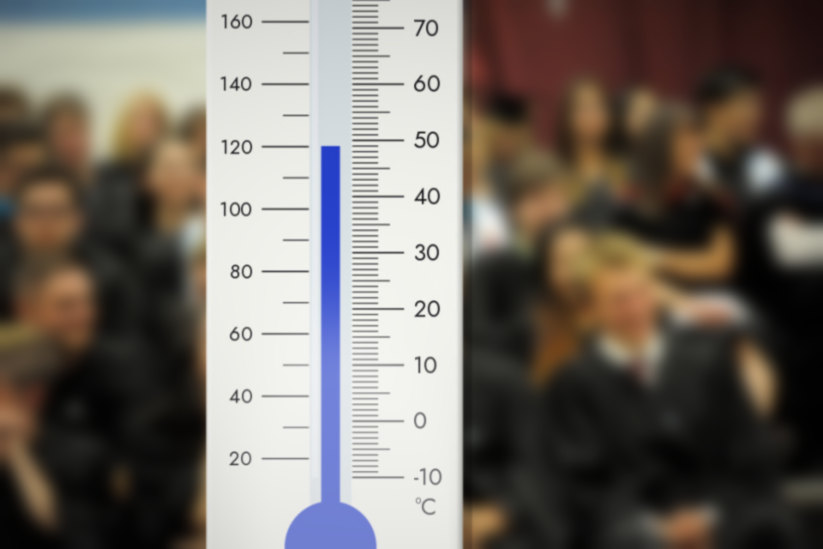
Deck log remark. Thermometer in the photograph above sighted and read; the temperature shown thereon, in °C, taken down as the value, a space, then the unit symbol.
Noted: 49 °C
